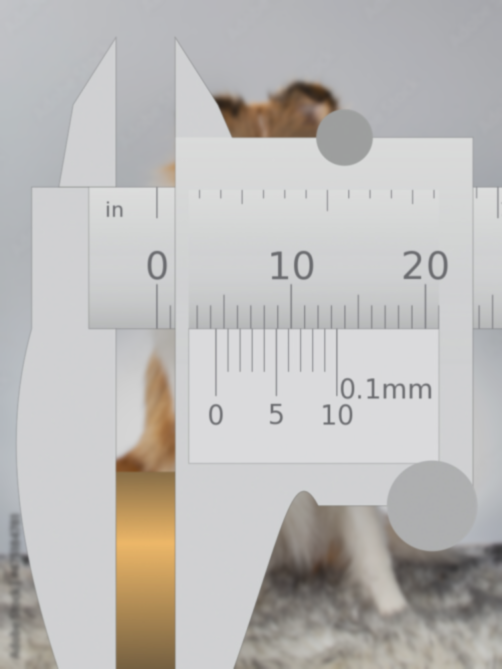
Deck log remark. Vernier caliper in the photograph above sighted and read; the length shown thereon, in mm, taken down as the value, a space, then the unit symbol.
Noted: 4.4 mm
